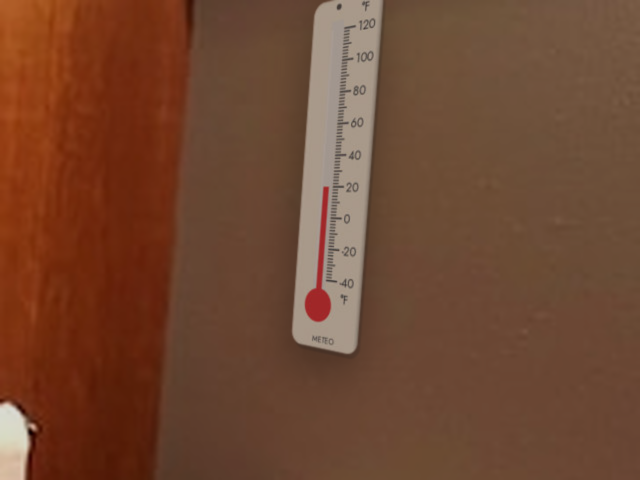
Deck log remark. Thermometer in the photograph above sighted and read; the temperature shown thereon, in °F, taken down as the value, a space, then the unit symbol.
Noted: 20 °F
